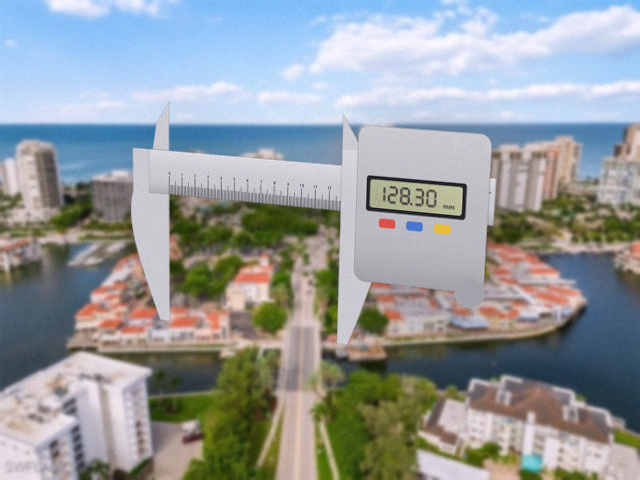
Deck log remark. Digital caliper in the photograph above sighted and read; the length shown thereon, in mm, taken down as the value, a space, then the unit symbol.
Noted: 128.30 mm
